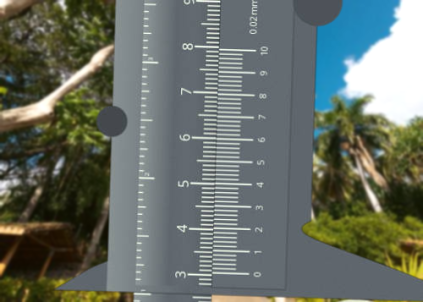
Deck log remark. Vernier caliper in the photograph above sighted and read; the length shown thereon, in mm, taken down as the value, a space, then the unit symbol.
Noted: 30.5 mm
